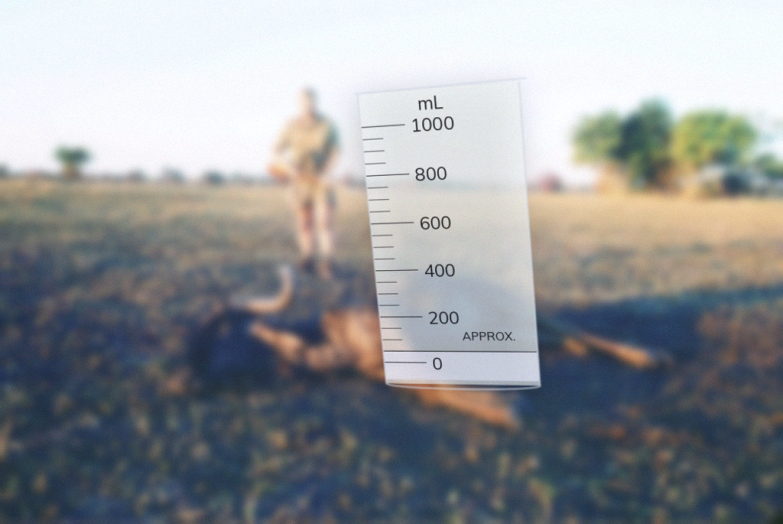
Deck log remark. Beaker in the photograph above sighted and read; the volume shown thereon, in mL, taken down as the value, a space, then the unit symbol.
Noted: 50 mL
